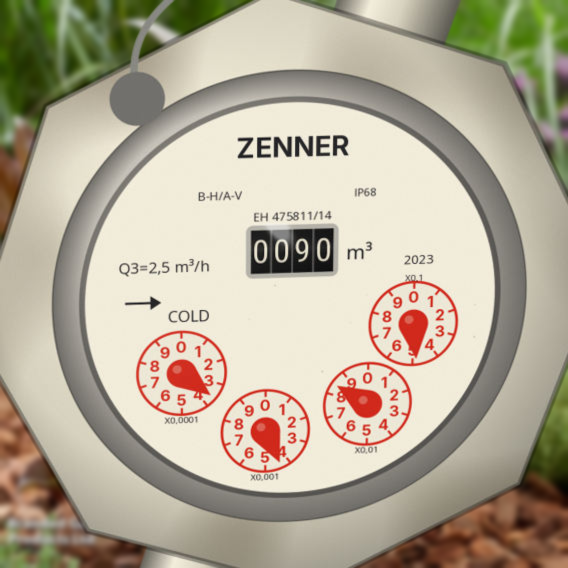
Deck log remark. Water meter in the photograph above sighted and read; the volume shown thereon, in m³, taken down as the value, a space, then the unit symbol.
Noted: 90.4843 m³
